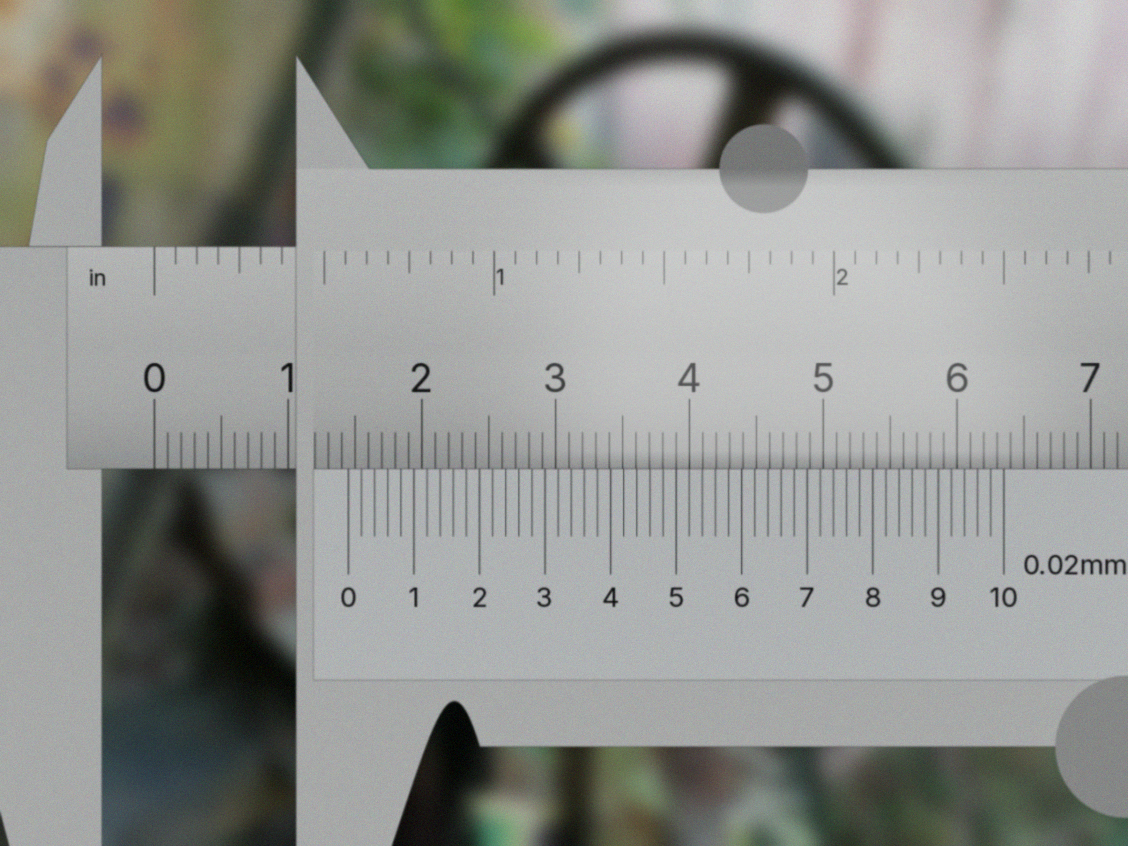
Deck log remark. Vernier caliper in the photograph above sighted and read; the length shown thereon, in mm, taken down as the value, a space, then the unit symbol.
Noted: 14.5 mm
